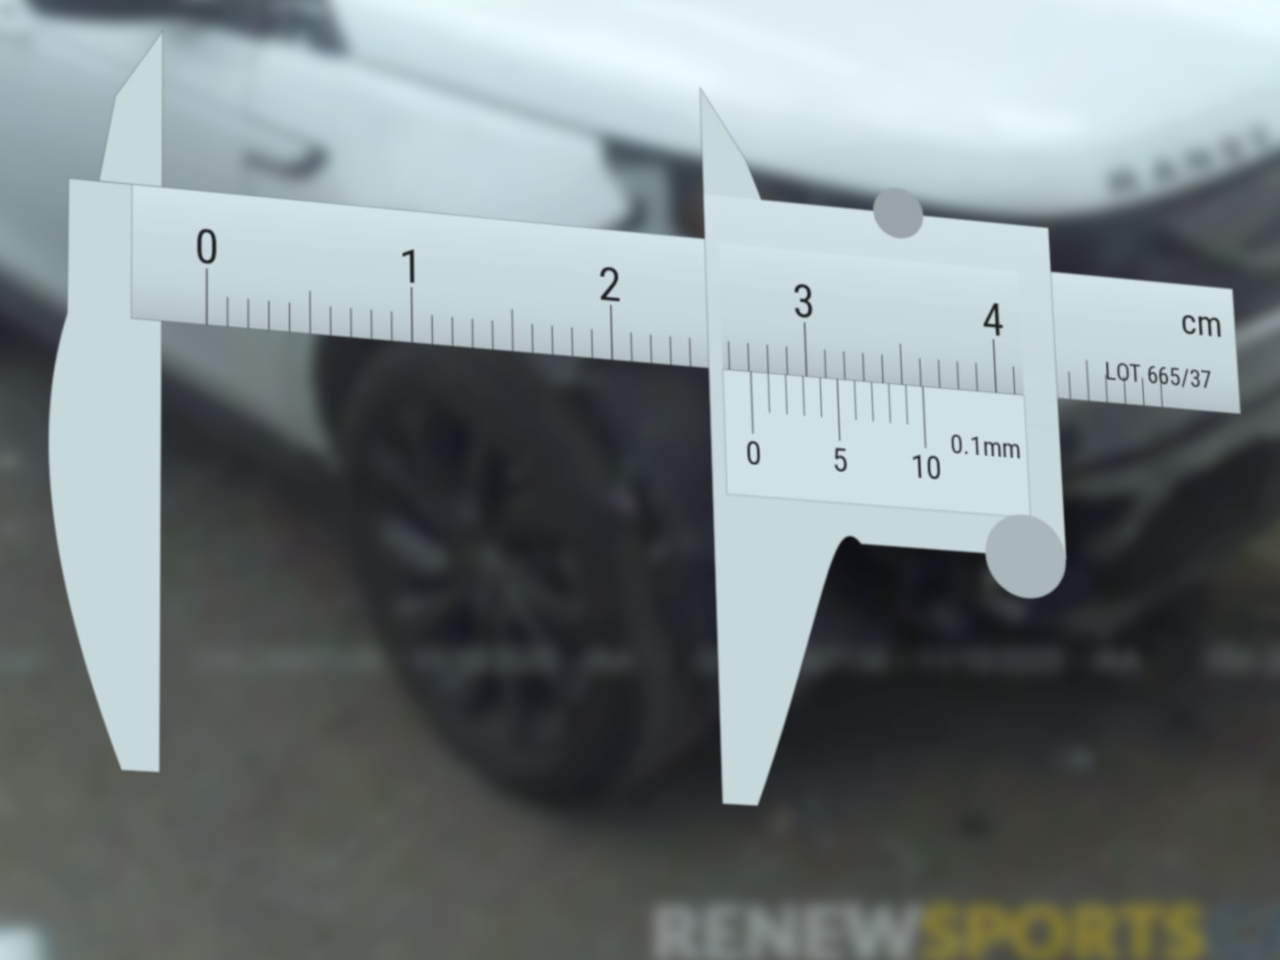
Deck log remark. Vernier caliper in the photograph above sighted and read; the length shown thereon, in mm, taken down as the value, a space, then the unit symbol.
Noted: 27.1 mm
